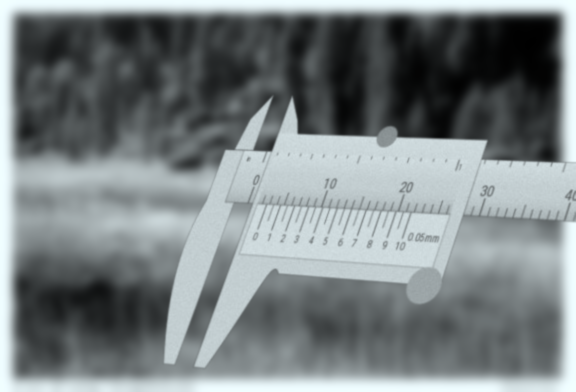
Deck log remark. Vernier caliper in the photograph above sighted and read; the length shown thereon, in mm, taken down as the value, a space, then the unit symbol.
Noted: 2.6 mm
